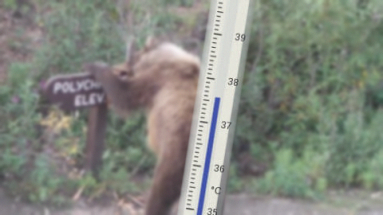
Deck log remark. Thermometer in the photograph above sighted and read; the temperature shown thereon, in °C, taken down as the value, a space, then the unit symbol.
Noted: 37.6 °C
